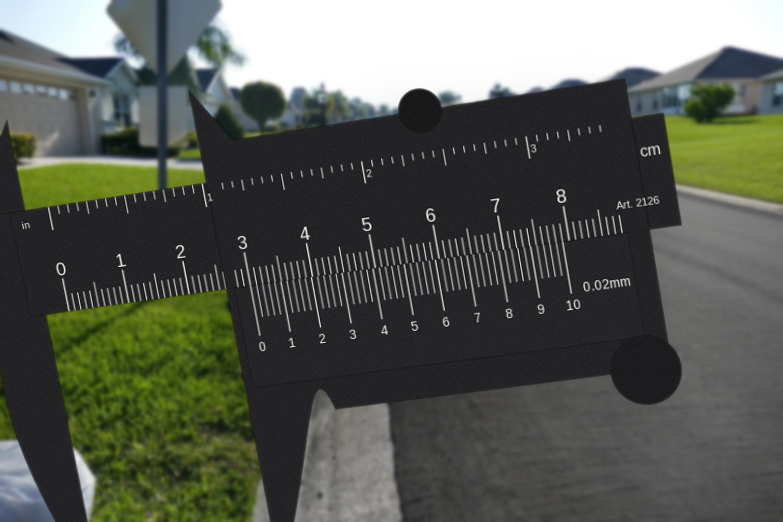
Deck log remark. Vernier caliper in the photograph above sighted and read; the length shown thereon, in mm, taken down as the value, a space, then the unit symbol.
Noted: 30.0 mm
